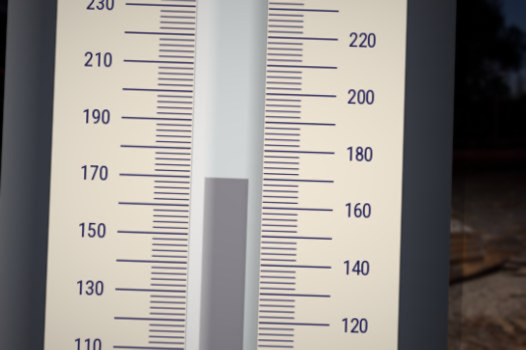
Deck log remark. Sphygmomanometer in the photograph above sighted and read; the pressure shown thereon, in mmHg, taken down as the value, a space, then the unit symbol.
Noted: 170 mmHg
